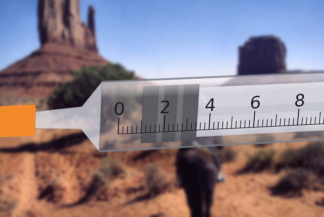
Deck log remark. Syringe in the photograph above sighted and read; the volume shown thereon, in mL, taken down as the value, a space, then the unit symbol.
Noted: 1 mL
